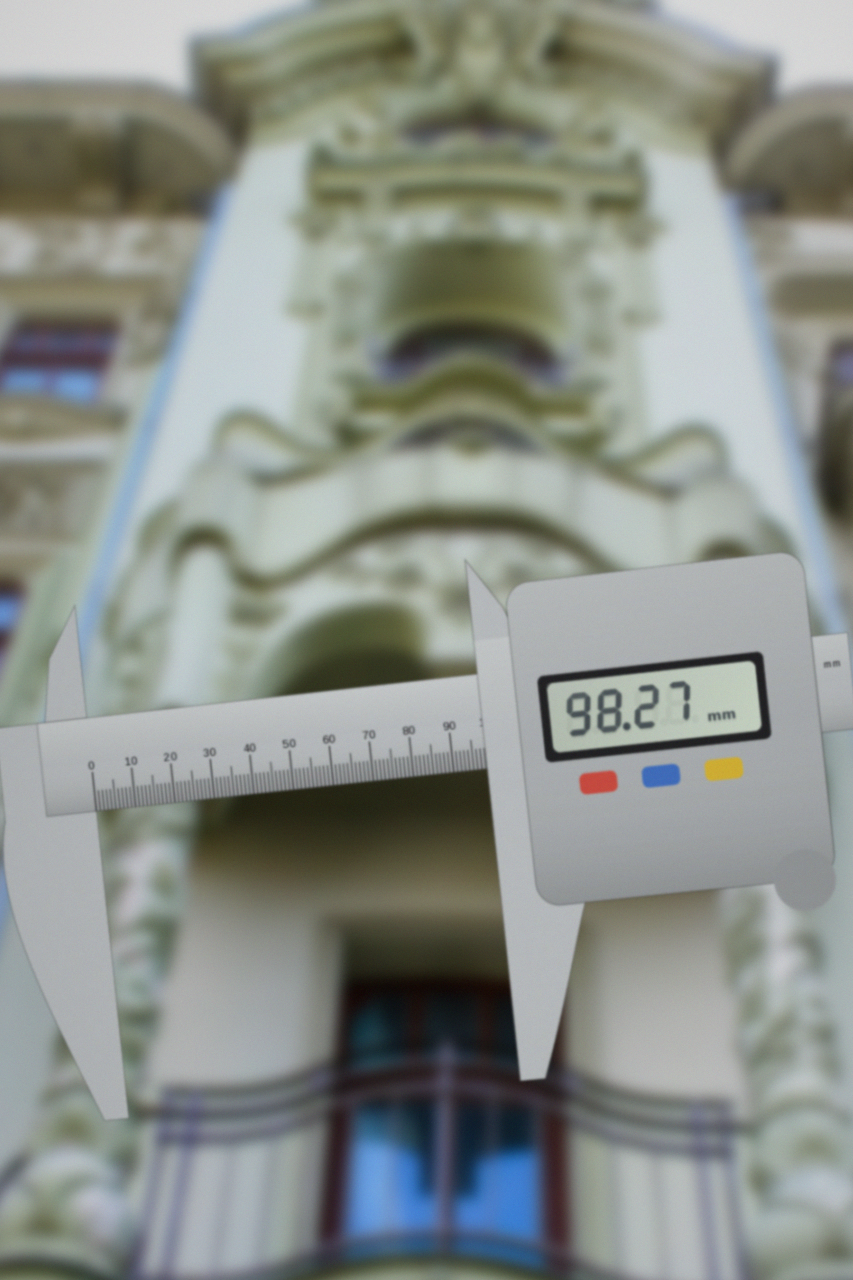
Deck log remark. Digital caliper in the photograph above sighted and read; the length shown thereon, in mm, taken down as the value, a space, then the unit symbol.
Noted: 98.27 mm
